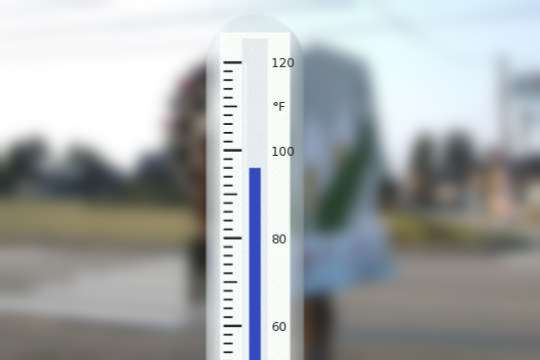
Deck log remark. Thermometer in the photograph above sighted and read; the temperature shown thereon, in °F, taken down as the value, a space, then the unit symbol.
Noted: 96 °F
